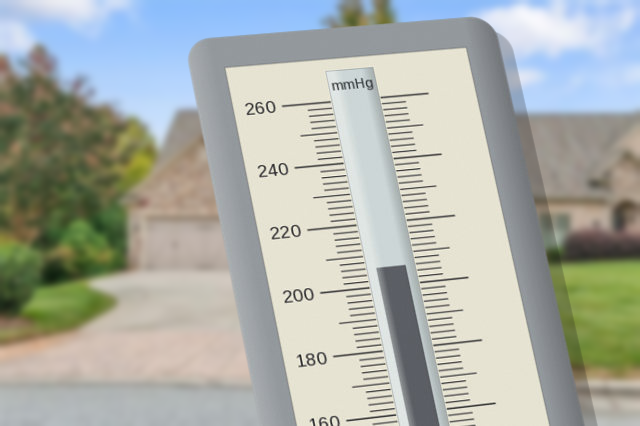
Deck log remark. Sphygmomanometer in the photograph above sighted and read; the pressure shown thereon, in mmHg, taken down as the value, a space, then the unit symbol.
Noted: 206 mmHg
